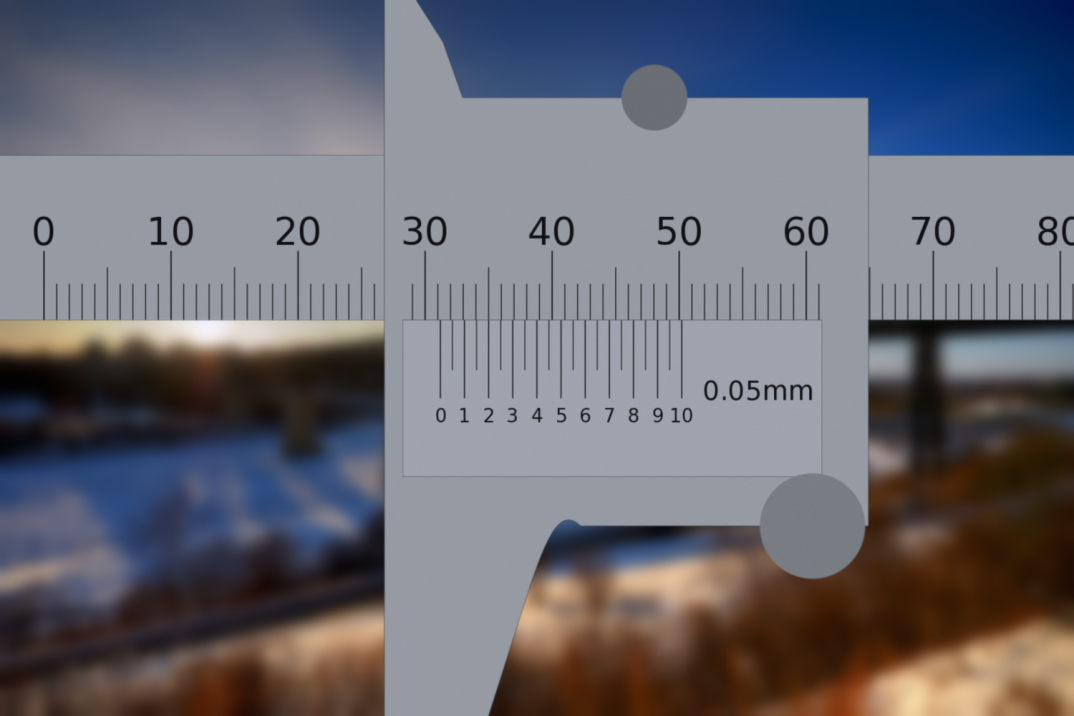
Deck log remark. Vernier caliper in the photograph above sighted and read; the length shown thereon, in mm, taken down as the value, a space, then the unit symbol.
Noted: 31.2 mm
